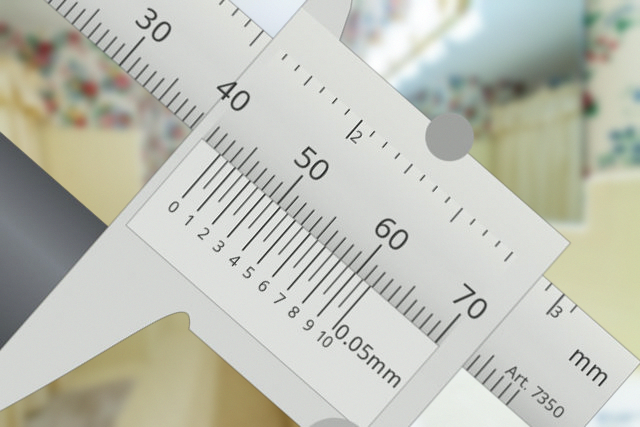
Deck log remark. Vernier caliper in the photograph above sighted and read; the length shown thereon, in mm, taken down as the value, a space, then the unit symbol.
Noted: 42.8 mm
